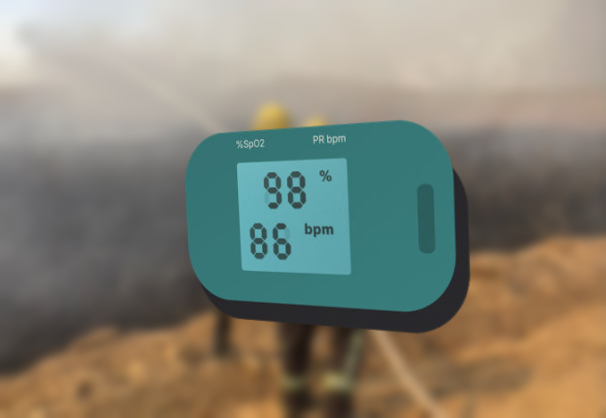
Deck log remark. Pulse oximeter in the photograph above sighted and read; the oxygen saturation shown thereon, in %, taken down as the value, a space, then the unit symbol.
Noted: 98 %
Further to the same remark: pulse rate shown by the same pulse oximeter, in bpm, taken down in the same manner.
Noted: 86 bpm
